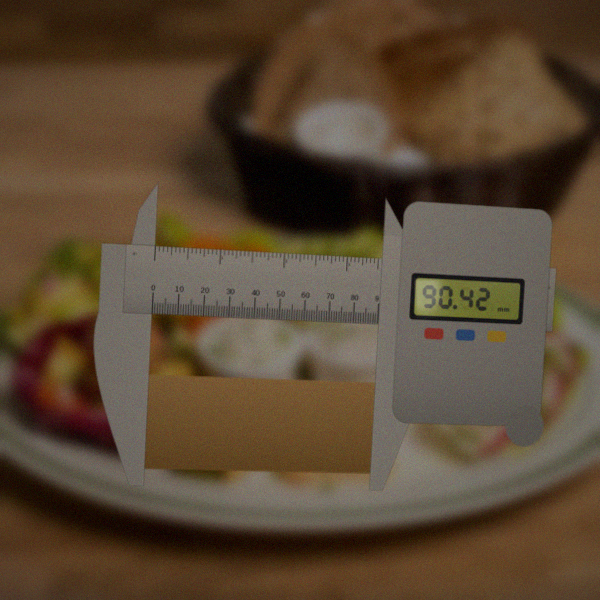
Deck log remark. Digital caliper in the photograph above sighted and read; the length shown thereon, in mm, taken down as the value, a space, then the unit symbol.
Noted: 90.42 mm
